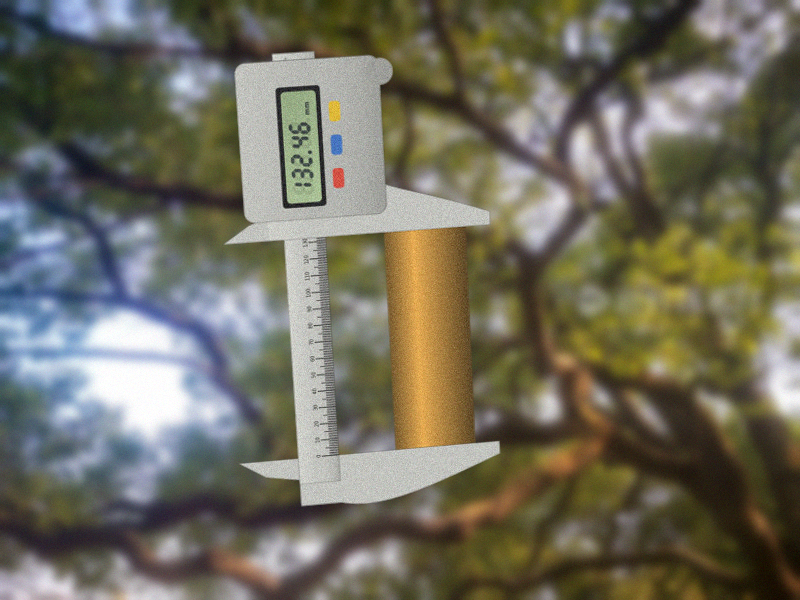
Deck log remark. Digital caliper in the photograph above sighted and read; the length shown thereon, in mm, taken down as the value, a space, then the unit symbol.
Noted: 132.46 mm
